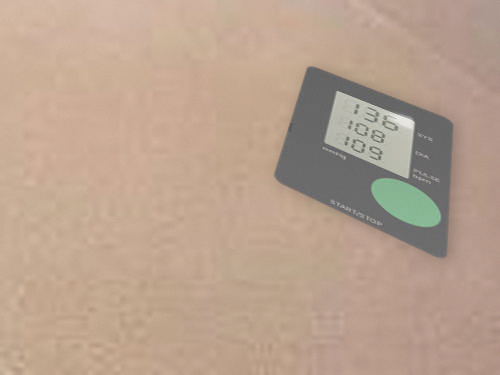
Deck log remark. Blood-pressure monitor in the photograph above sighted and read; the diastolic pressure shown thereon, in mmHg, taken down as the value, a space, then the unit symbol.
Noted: 108 mmHg
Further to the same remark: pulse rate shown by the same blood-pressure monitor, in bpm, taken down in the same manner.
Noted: 109 bpm
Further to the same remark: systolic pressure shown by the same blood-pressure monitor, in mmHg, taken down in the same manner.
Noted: 136 mmHg
